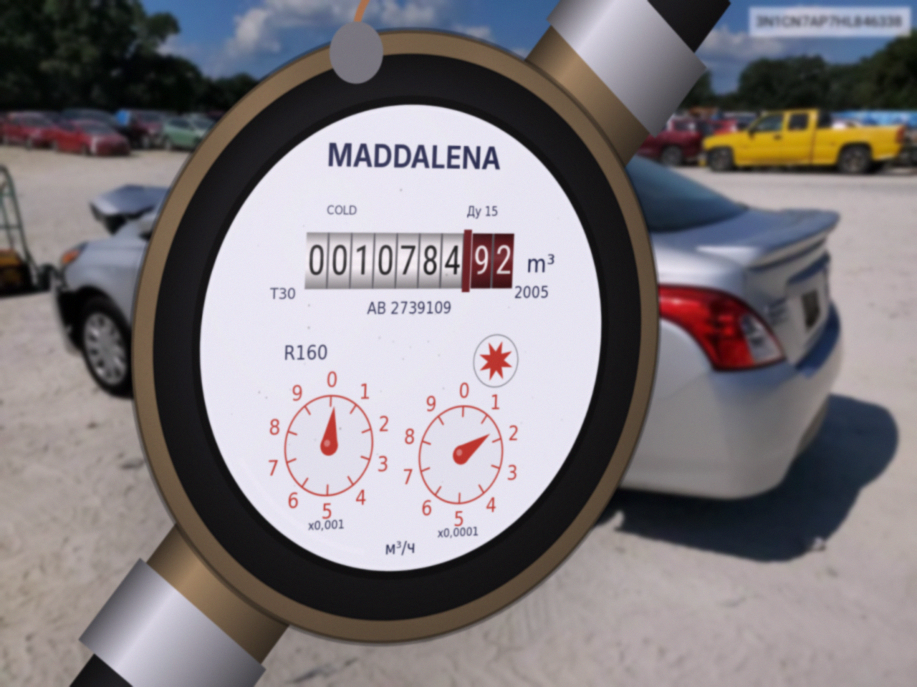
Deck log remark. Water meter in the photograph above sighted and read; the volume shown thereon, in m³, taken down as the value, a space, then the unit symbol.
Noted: 10784.9201 m³
